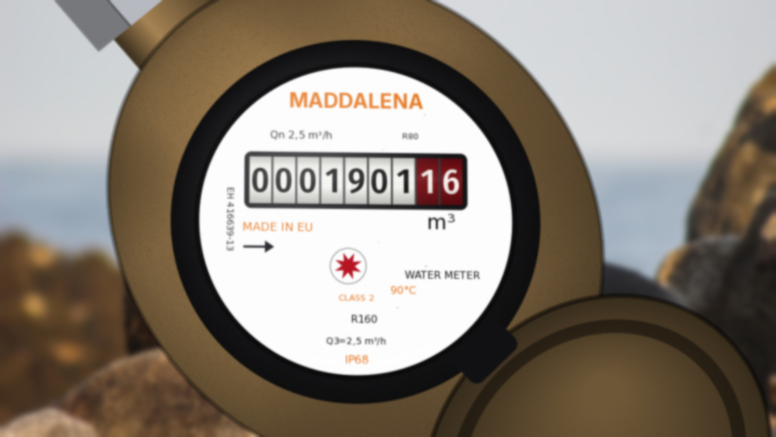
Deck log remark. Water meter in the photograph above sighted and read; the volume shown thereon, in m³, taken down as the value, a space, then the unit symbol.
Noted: 1901.16 m³
